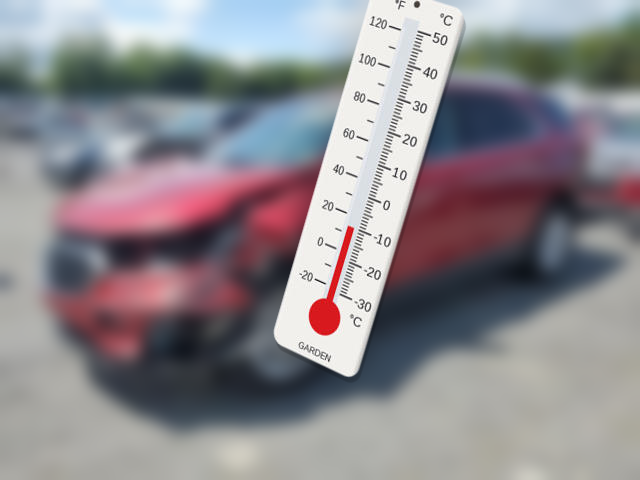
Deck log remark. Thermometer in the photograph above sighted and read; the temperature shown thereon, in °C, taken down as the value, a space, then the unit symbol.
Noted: -10 °C
